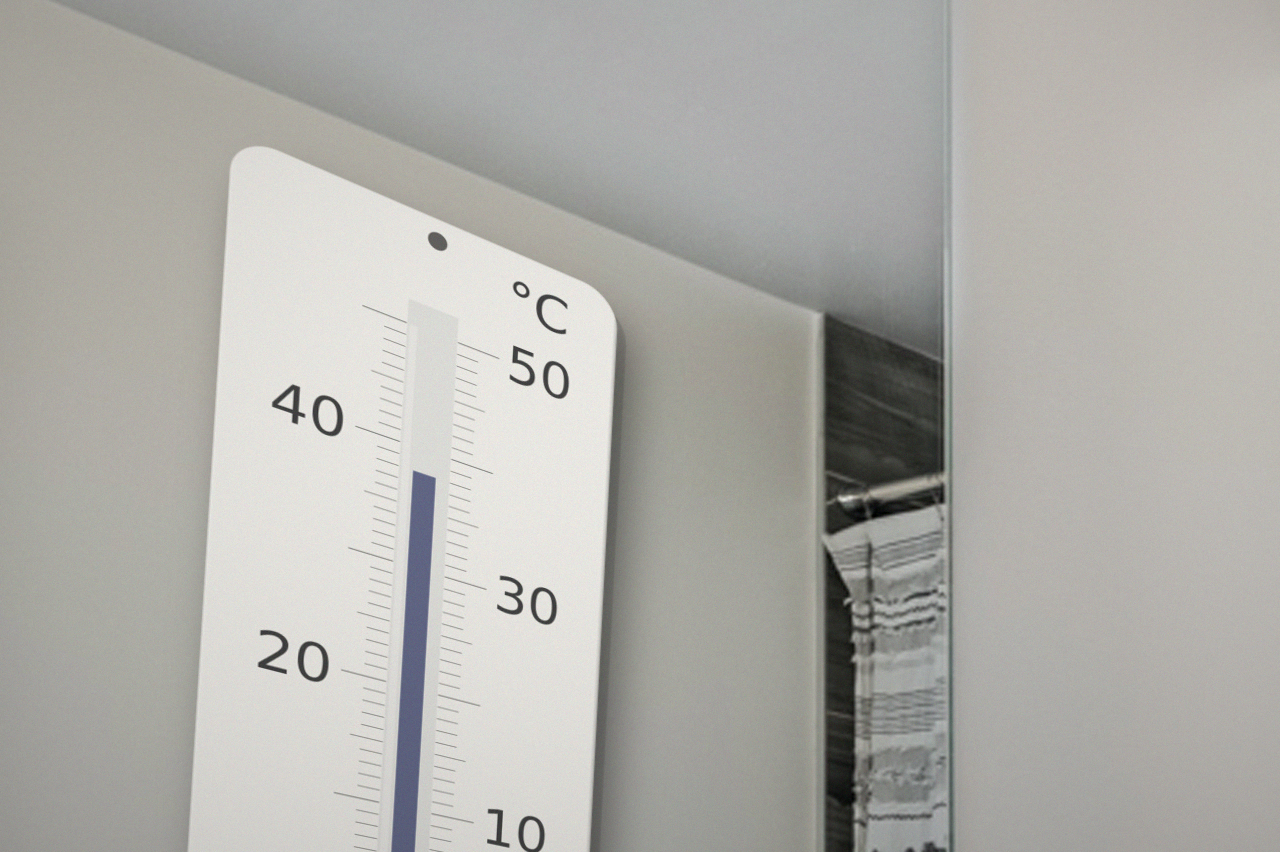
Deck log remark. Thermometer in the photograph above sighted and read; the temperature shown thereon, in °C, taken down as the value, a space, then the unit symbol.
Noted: 38 °C
